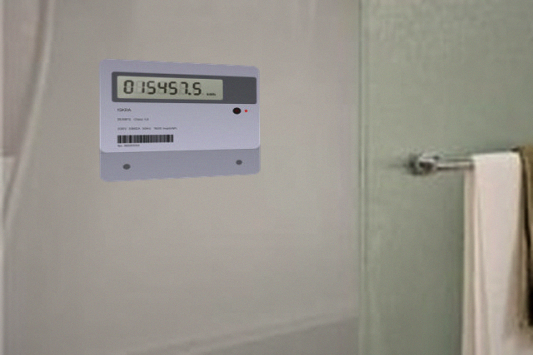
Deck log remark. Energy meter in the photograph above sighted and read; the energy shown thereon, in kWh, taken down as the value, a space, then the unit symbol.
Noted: 15457.5 kWh
